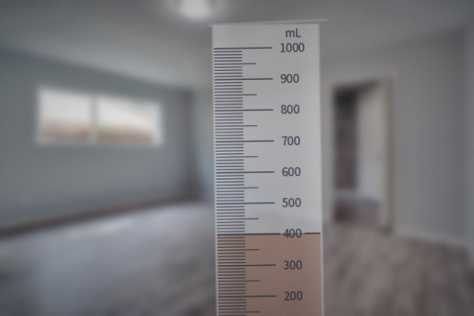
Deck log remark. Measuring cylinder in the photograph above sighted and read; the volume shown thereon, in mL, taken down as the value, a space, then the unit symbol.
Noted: 400 mL
